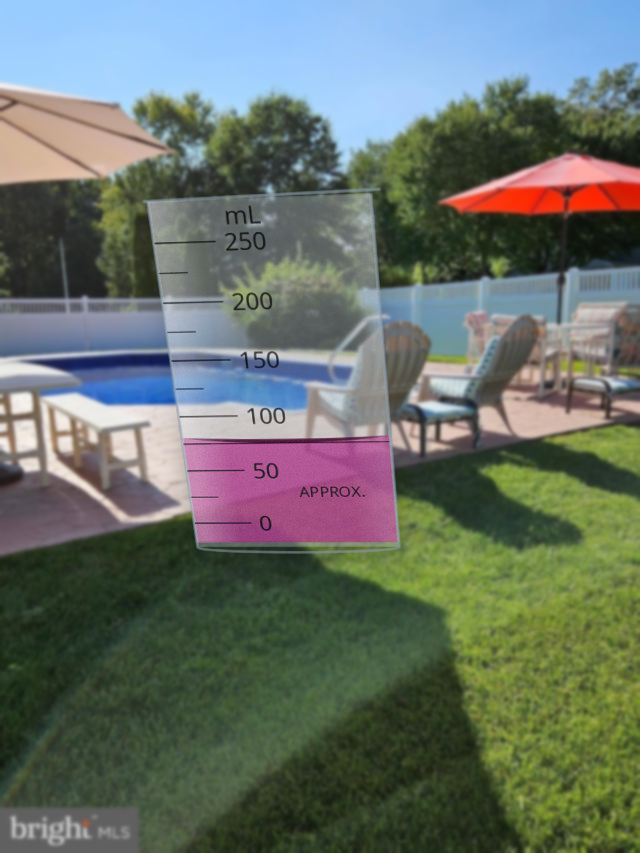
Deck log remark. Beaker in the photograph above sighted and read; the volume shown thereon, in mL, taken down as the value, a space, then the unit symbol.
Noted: 75 mL
